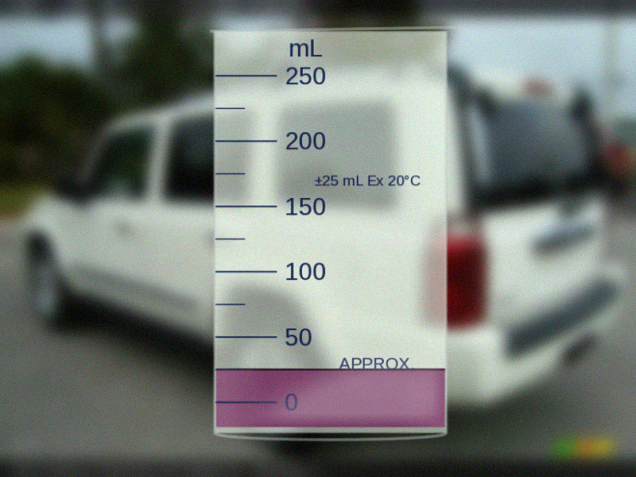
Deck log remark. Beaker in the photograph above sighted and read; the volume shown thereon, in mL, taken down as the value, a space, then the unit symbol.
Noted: 25 mL
